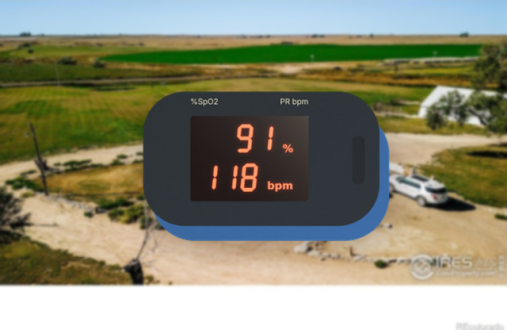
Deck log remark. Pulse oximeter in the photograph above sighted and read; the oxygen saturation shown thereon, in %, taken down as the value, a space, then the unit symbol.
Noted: 91 %
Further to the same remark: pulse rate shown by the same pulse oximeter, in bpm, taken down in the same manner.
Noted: 118 bpm
